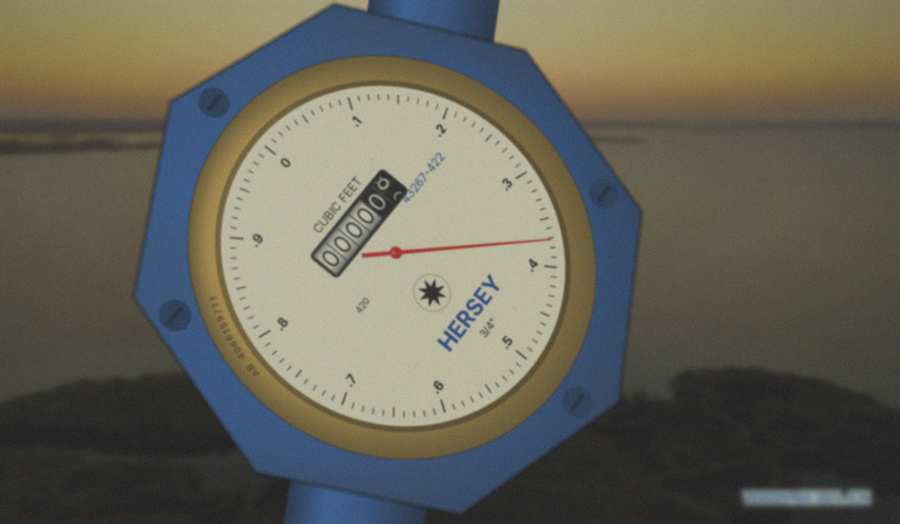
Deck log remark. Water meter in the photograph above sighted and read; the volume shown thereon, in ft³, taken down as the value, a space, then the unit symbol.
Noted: 8.37 ft³
